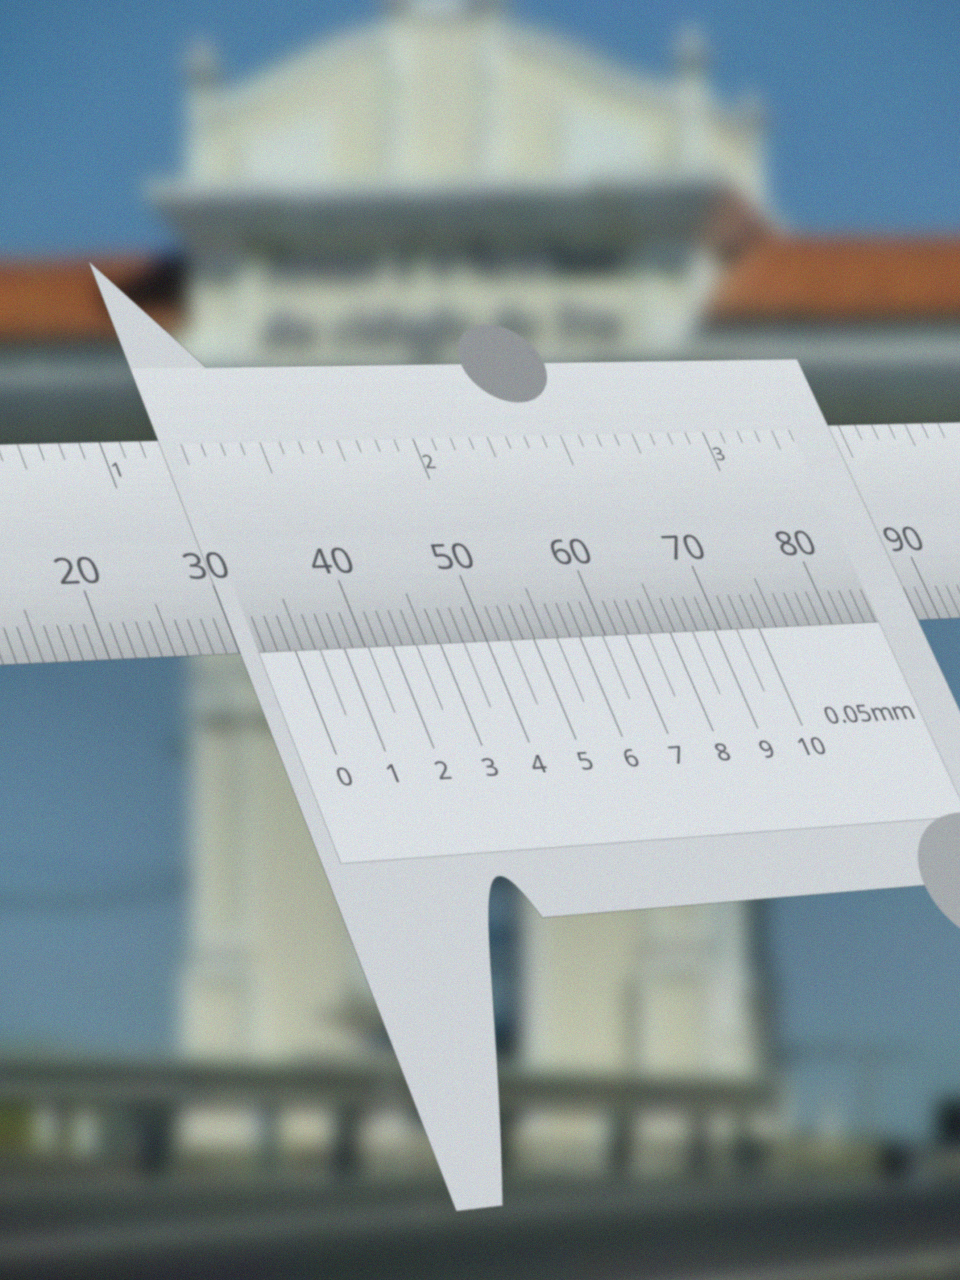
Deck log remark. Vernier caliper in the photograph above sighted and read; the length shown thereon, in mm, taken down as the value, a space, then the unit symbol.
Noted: 34.4 mm
